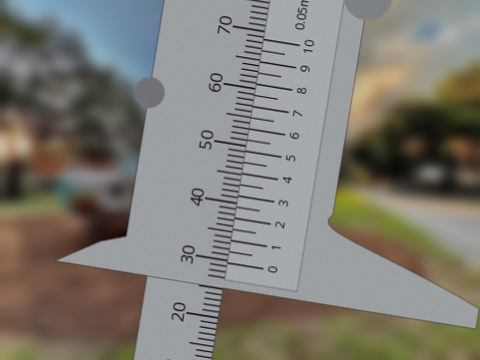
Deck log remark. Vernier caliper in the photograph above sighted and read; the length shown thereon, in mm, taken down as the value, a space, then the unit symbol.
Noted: 29.6 mm
